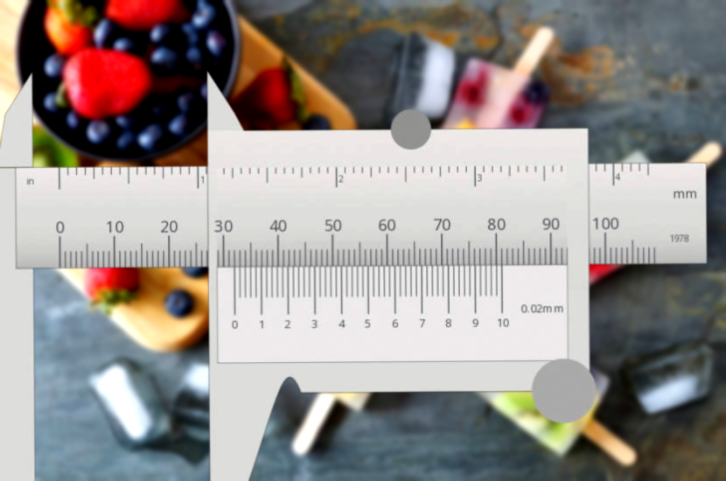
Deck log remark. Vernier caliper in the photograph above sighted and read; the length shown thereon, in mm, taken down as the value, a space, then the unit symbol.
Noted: 32.0 mm
